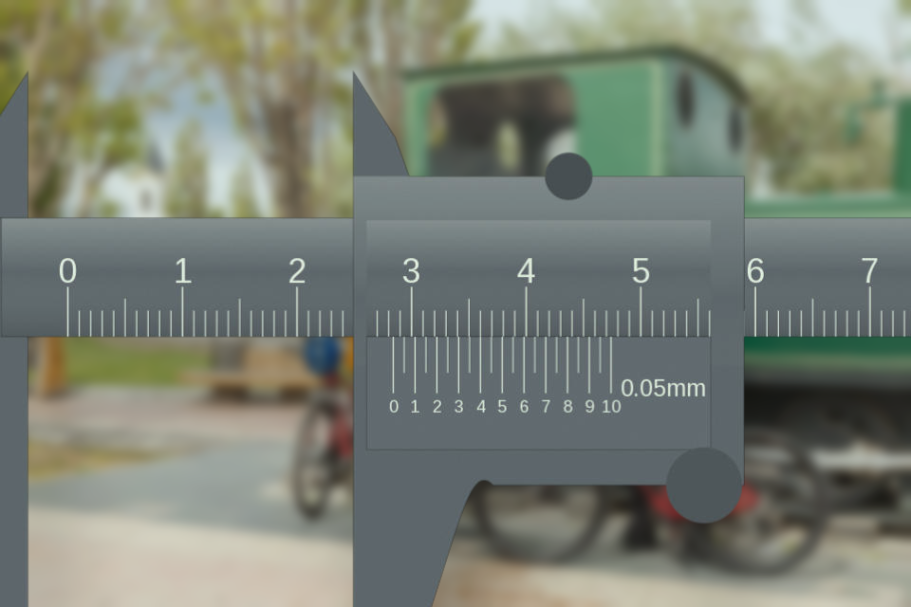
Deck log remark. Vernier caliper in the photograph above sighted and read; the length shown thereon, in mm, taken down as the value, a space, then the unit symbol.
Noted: 28.4 mm
